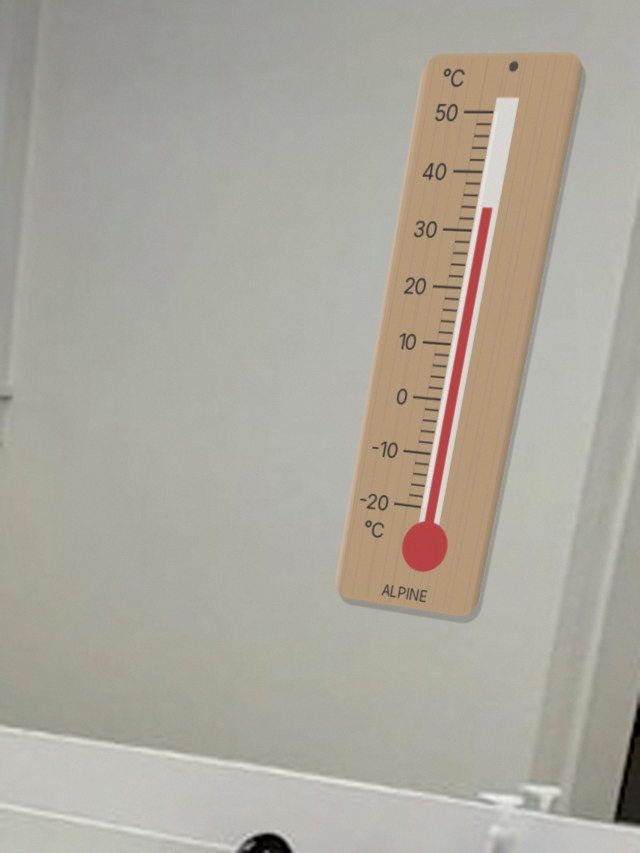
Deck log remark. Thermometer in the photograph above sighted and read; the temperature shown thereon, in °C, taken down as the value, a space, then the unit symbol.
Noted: 34 °C
